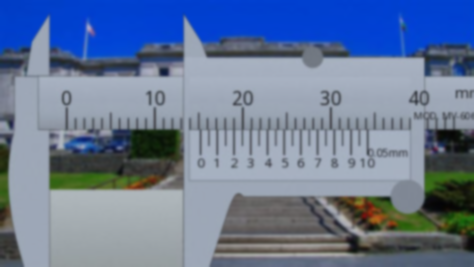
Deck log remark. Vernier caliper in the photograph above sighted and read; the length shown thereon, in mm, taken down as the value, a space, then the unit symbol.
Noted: 15.2 mm
